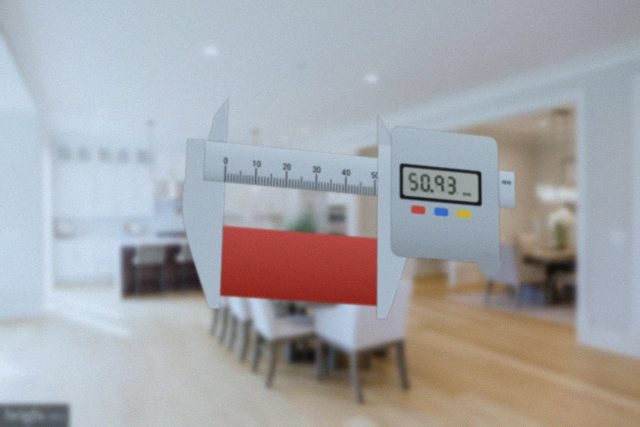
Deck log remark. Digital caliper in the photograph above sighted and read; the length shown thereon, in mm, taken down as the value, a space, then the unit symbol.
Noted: 50.93 mm
